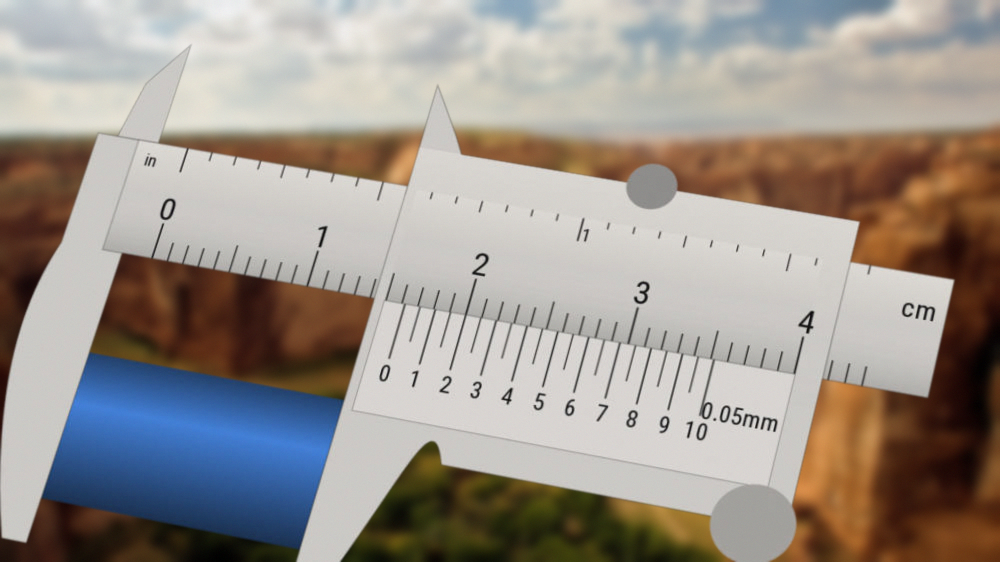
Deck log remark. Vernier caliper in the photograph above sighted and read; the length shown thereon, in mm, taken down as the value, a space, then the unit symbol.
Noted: 16.2 mm
